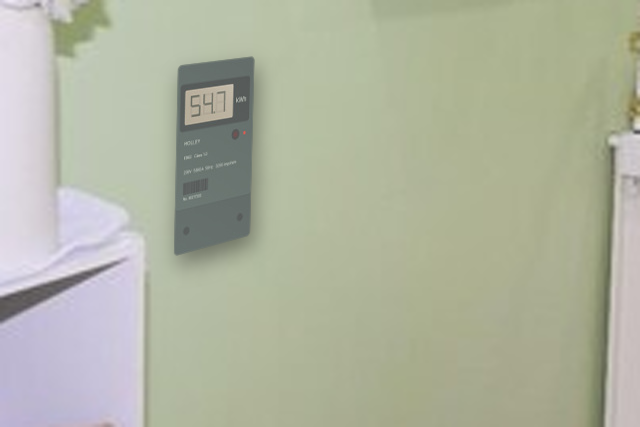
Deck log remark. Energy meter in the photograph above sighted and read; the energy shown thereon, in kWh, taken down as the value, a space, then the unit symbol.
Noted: 54.7 kWh
